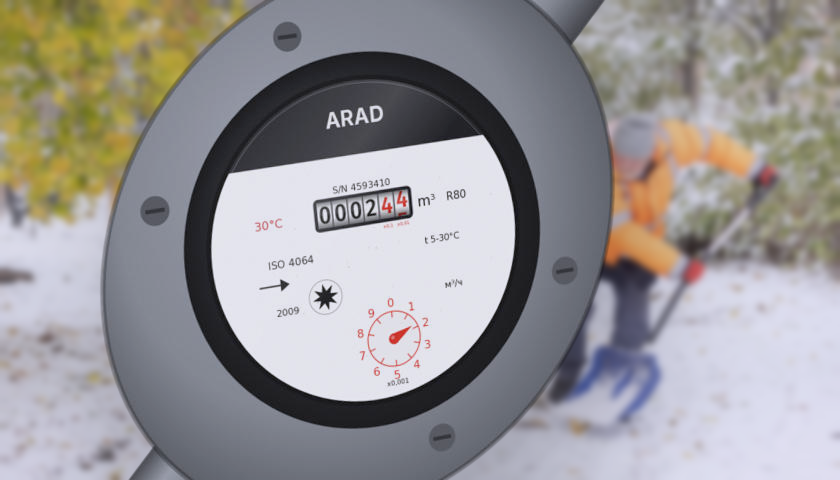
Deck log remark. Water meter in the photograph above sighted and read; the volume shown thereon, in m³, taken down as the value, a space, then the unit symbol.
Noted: 2.441 m³
